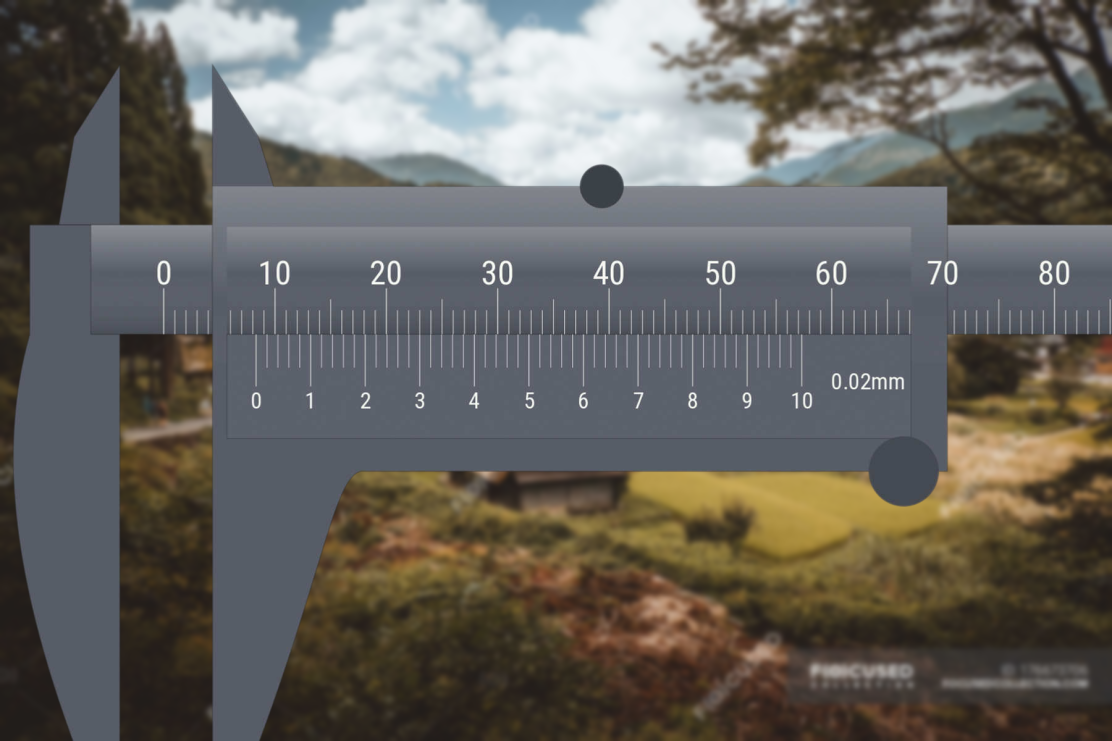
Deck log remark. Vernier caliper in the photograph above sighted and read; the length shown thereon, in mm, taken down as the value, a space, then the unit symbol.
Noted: 8.3 mm
